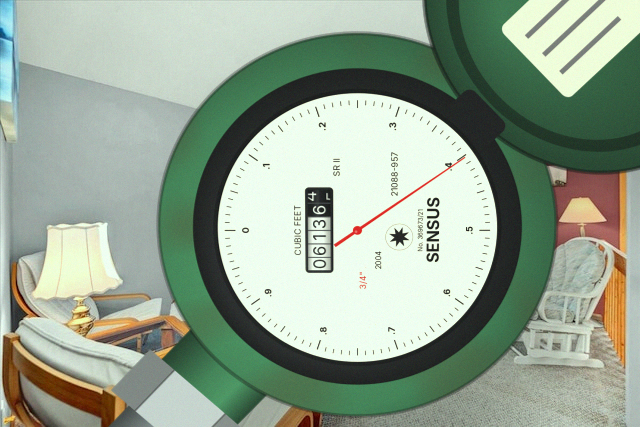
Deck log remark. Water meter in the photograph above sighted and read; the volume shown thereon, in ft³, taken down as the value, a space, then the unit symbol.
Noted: 61364.40 ft³
